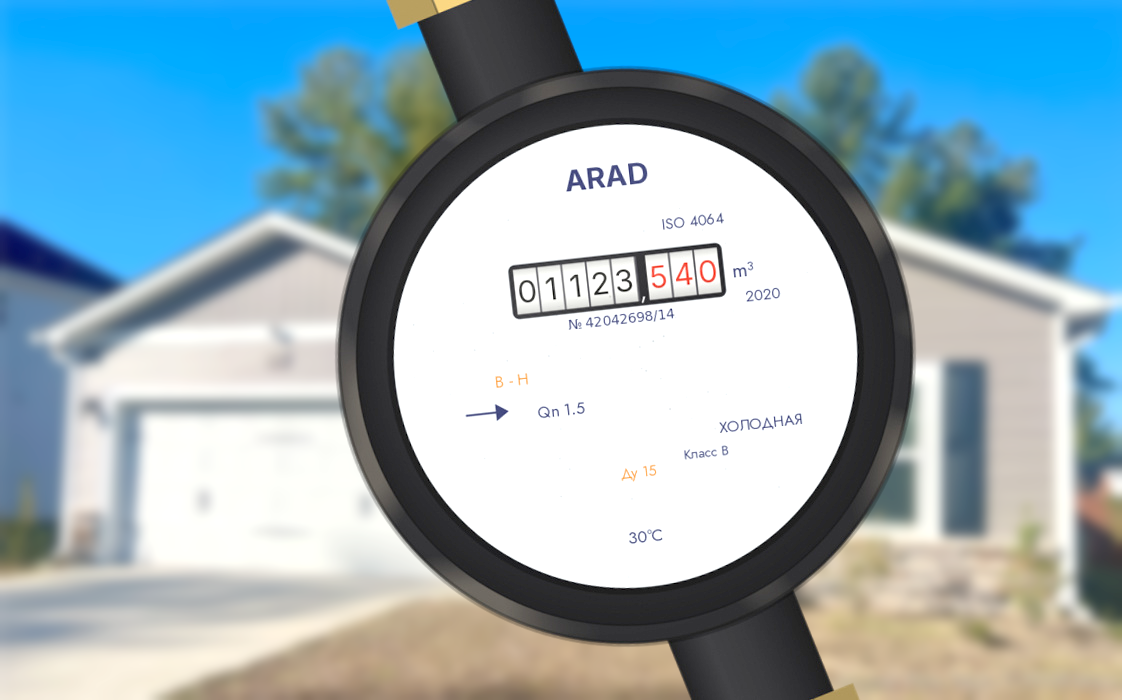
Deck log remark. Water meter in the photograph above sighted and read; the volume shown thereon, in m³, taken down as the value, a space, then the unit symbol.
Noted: 1123.540 m³
